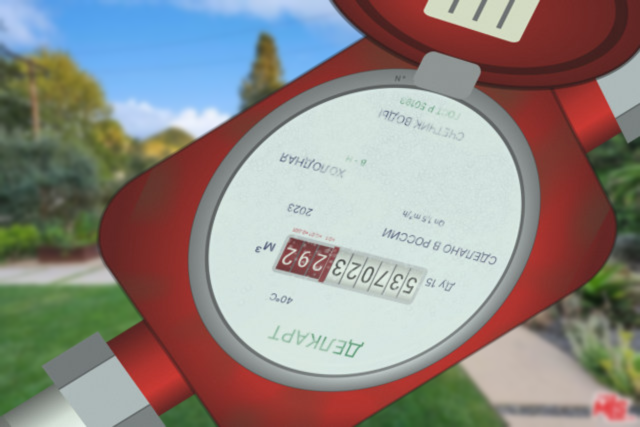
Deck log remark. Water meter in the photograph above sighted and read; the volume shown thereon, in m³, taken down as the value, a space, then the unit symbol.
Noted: 537023.292 m³
